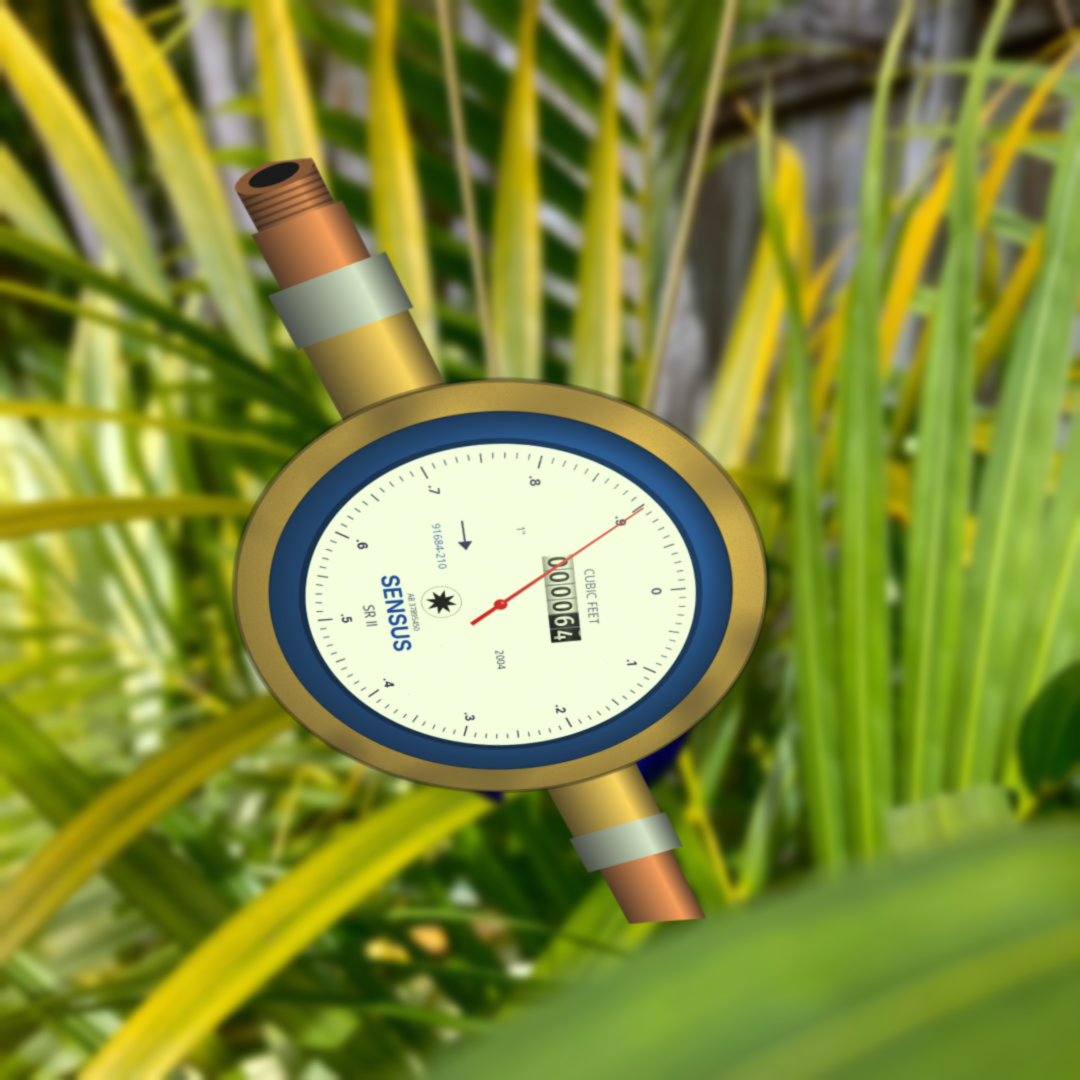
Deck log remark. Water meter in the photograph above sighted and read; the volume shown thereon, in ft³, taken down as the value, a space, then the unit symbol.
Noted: 63.90 ft³
